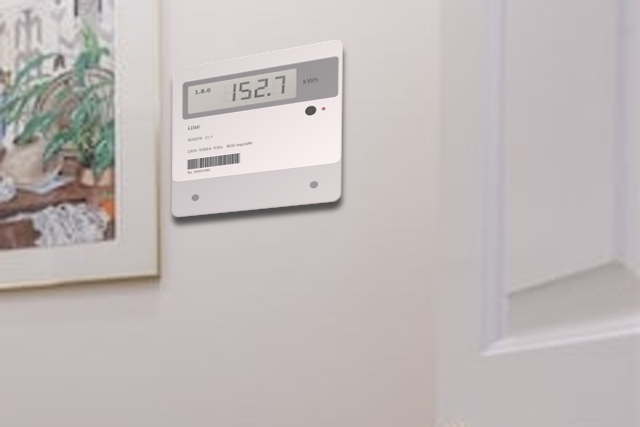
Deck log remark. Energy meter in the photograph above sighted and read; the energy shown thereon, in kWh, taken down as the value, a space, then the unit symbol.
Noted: 152.7 kWh
